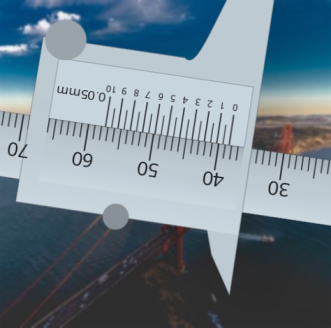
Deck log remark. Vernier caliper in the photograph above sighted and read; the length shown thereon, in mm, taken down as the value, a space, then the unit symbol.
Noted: 38.4 mm
